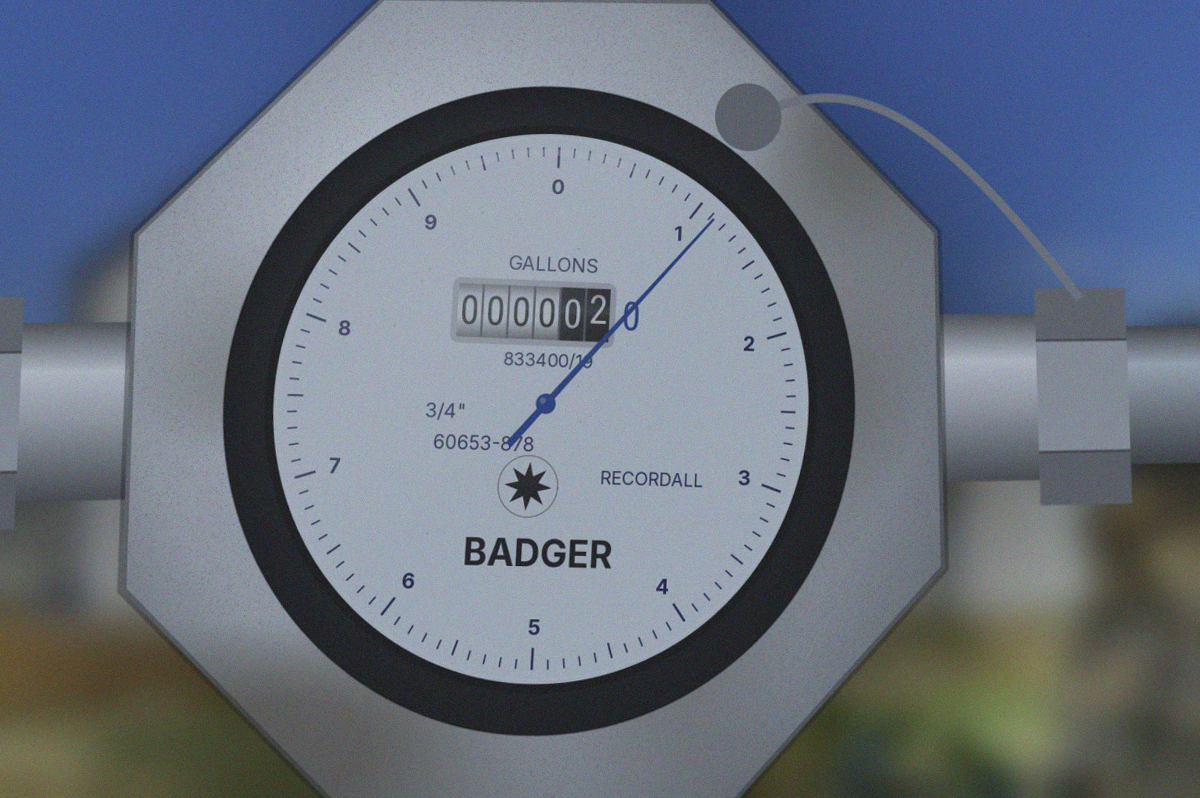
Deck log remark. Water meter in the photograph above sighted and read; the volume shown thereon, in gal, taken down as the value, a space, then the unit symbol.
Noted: 21.1 gal
